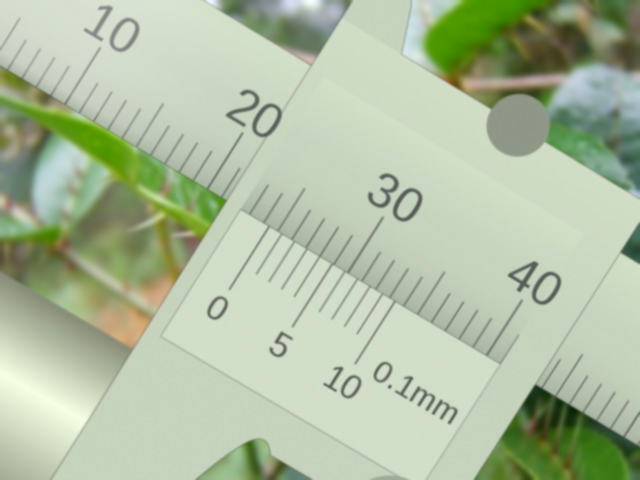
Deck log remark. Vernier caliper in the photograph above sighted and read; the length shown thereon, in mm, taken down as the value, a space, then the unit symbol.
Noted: 24.4 mm
